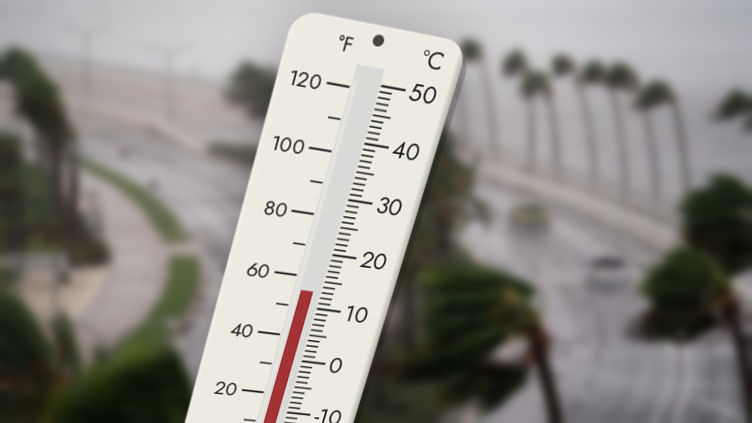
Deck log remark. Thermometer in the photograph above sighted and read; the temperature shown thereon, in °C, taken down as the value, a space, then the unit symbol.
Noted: 13 °C
